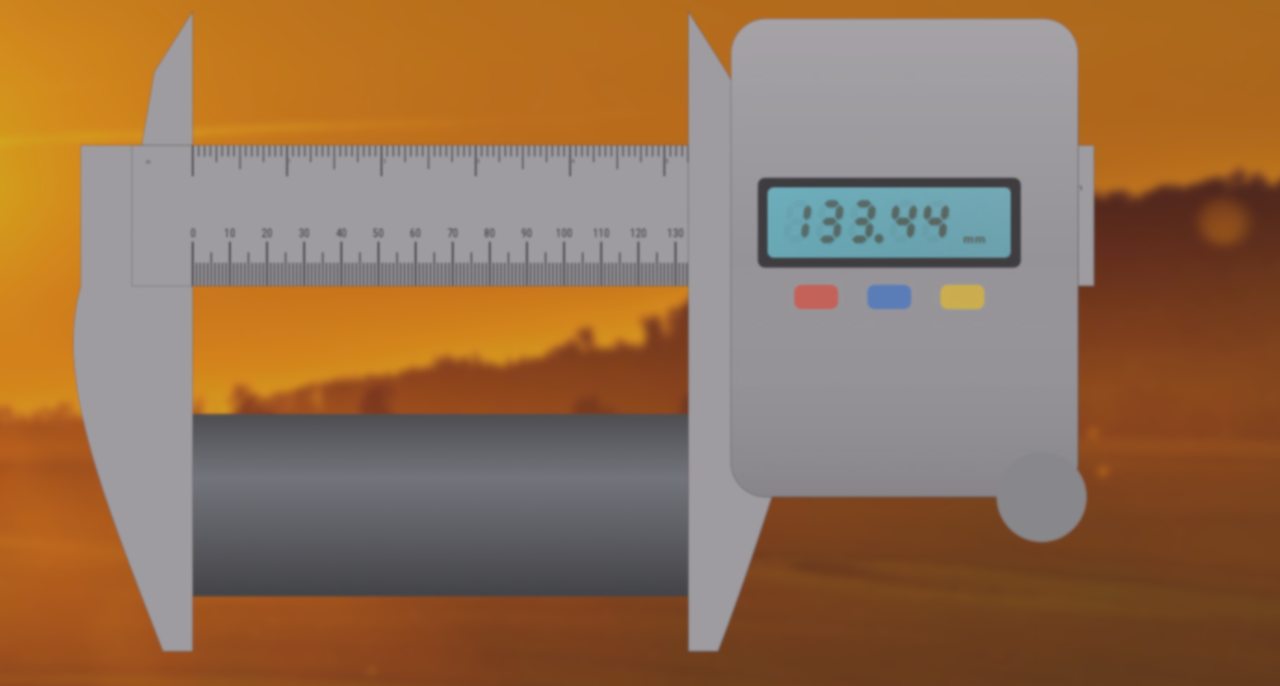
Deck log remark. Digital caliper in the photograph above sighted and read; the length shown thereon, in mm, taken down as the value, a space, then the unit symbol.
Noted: 133.44 mm
